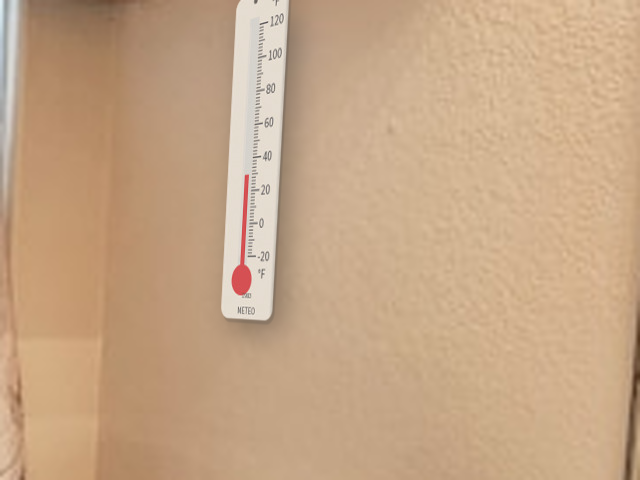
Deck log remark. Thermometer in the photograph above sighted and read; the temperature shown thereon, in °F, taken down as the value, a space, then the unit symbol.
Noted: 30 °F
